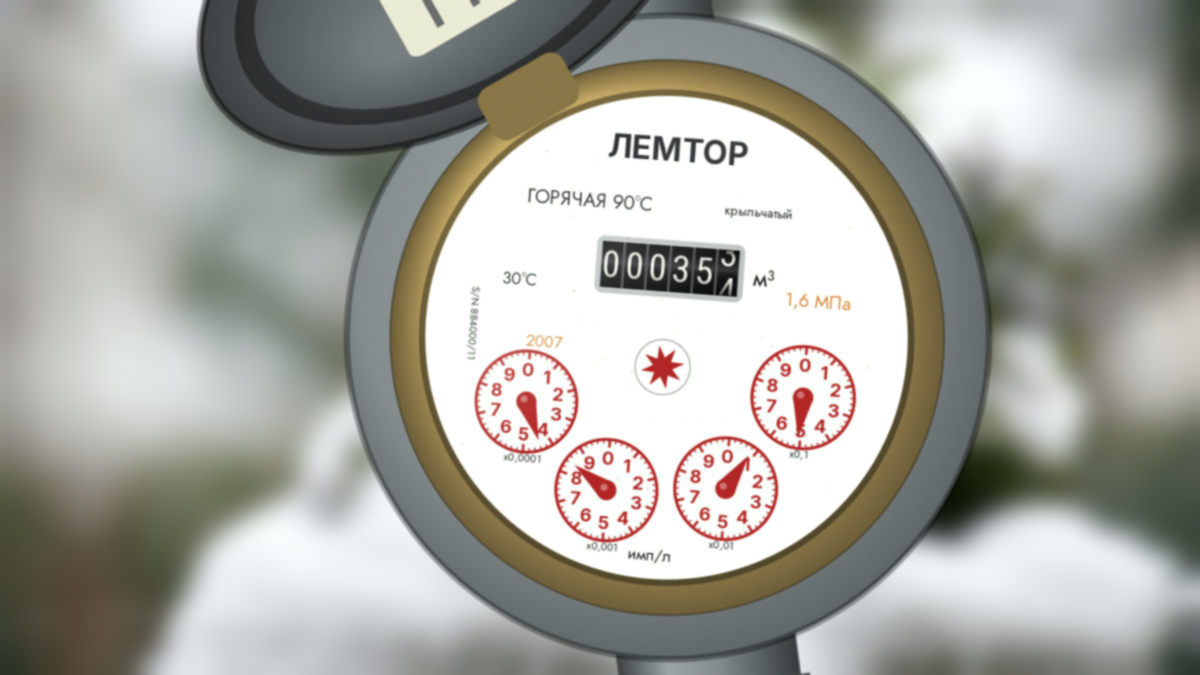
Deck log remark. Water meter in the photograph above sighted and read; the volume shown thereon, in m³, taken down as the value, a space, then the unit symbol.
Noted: 353.5084 m³
